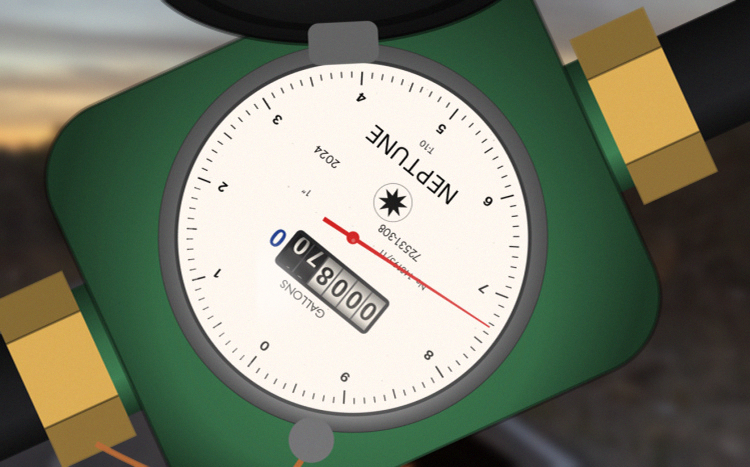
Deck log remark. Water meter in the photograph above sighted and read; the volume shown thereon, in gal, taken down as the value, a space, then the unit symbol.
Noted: 8697.3 gal
